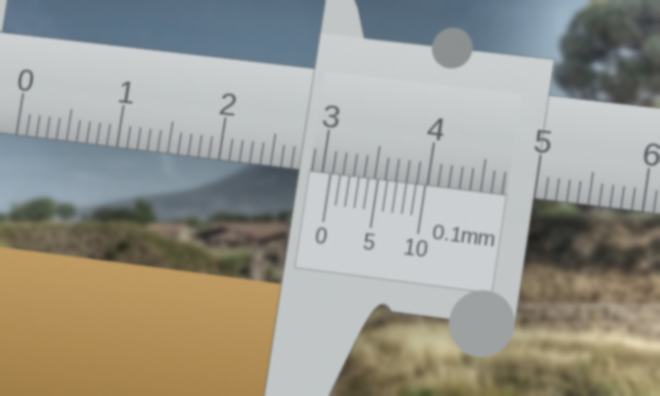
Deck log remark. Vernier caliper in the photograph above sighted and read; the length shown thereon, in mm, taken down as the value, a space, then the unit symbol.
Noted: 30.8 mm
